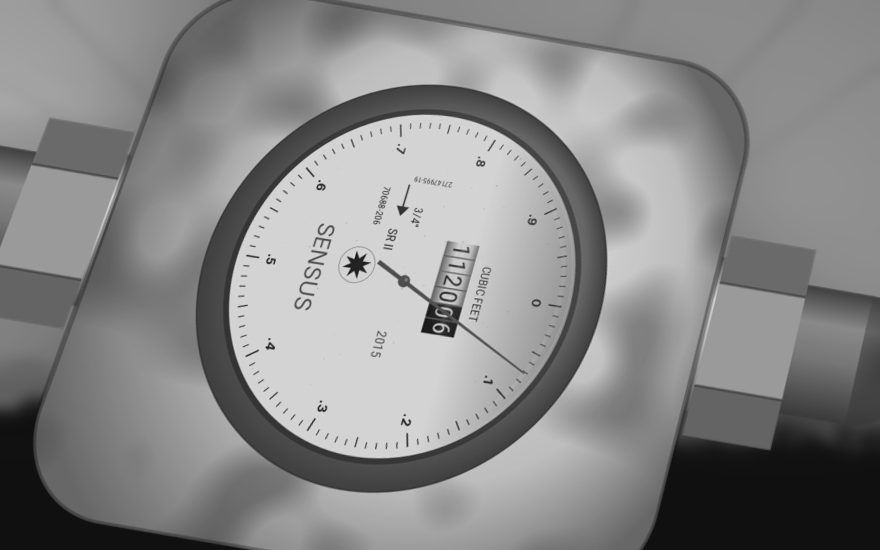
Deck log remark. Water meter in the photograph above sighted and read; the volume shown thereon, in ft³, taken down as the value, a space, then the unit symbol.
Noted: 112006.07 ft³
